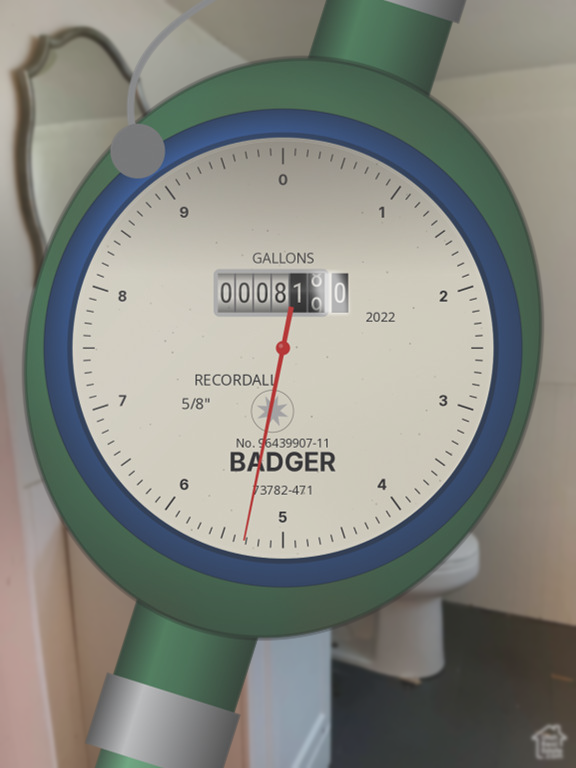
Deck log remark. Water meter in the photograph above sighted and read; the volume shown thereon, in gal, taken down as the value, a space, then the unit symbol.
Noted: 8185.3 gal
